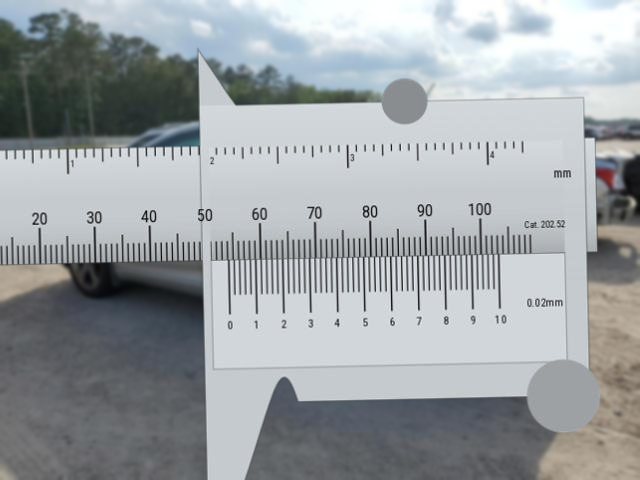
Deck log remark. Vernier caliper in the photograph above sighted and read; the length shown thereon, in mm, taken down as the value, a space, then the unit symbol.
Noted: 54.2 mm
